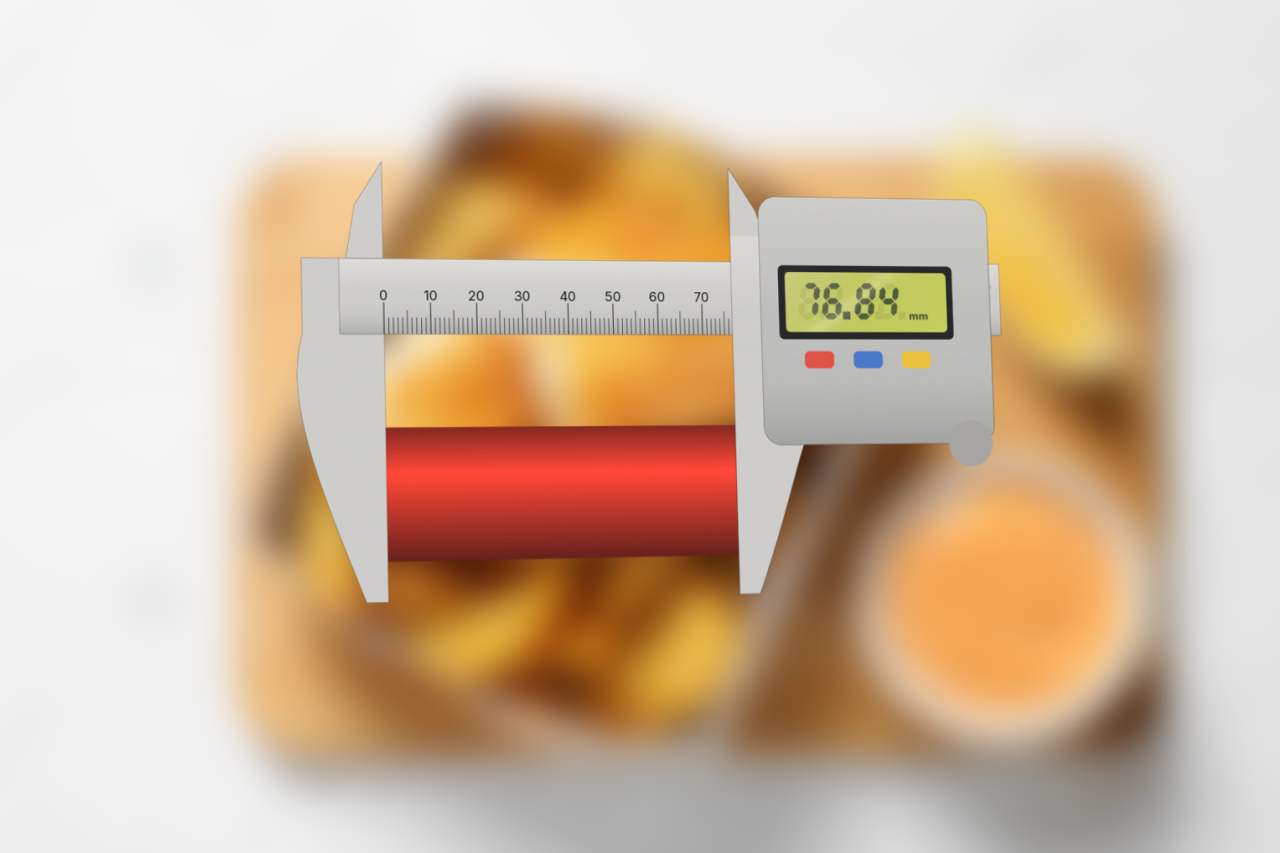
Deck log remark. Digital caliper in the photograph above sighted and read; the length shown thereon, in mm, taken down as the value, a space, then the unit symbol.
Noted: 76.84 mm
